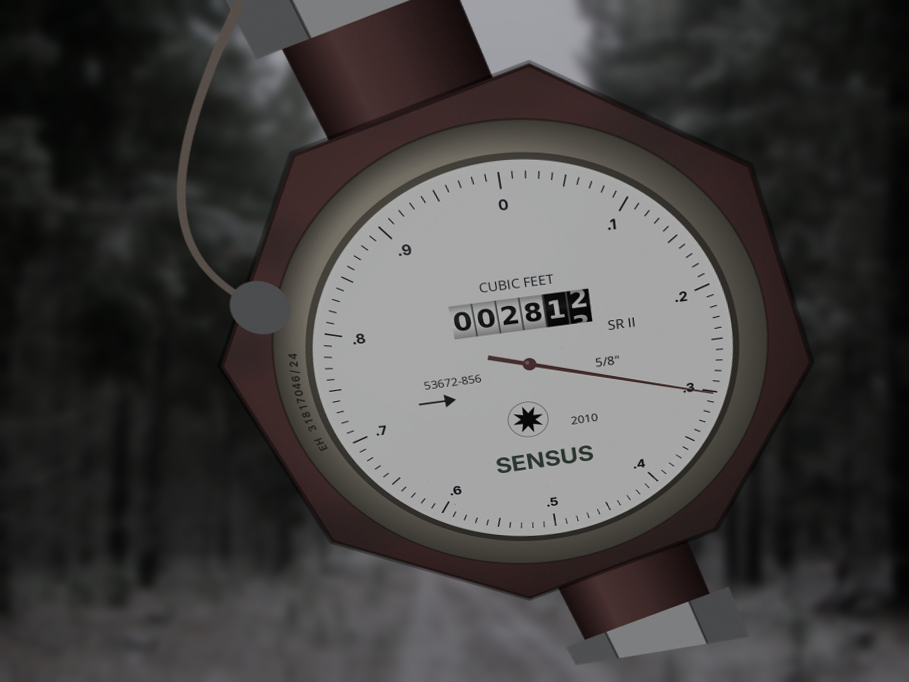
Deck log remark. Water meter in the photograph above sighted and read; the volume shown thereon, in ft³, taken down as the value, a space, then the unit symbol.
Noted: 2812.30 ft³
